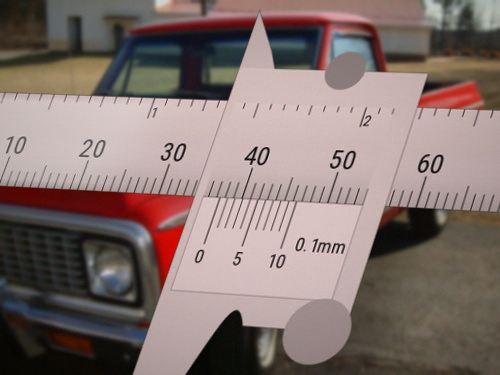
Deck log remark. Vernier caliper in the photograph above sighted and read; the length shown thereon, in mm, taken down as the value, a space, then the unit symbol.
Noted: 37.4 mm
